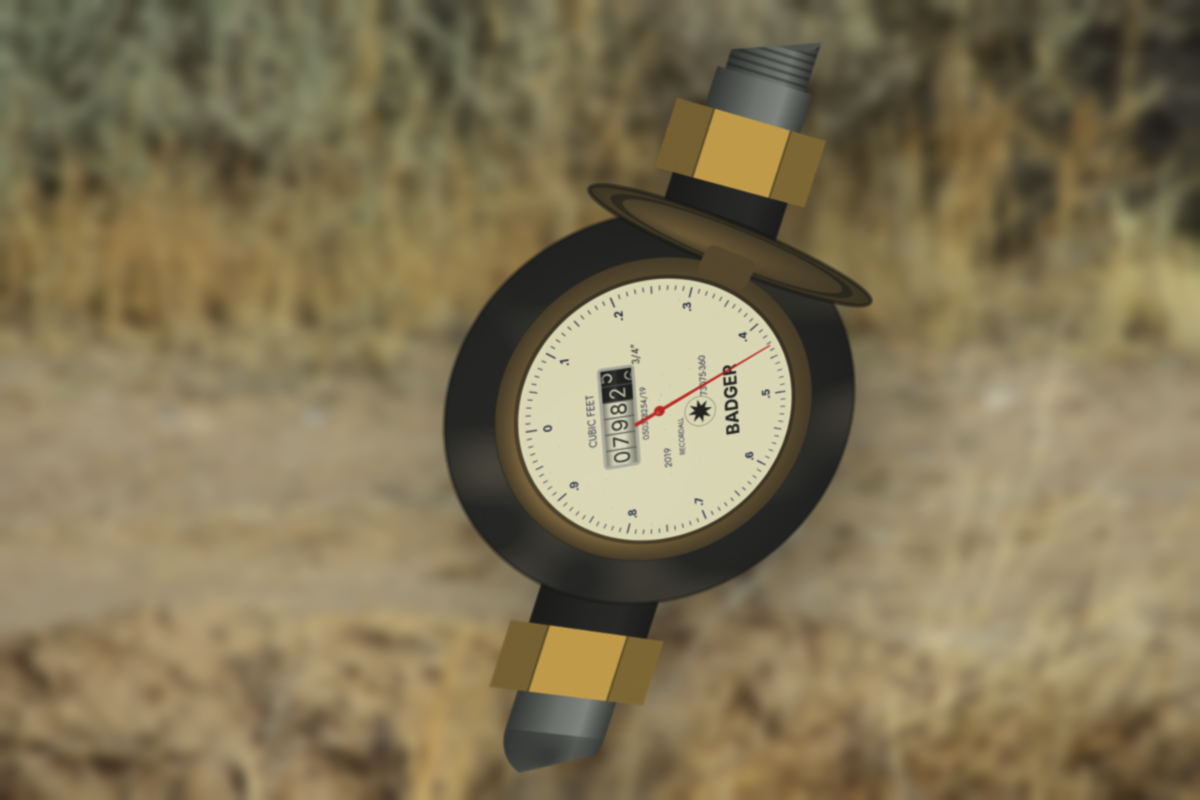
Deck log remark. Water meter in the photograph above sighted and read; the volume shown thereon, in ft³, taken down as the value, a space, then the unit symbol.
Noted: 79825.43 ft³
